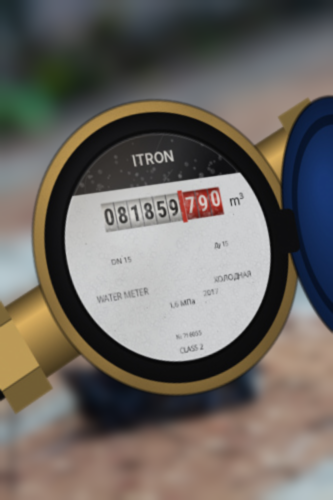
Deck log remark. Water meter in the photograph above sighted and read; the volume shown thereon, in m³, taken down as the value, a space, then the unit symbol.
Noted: 81859.790 m³
